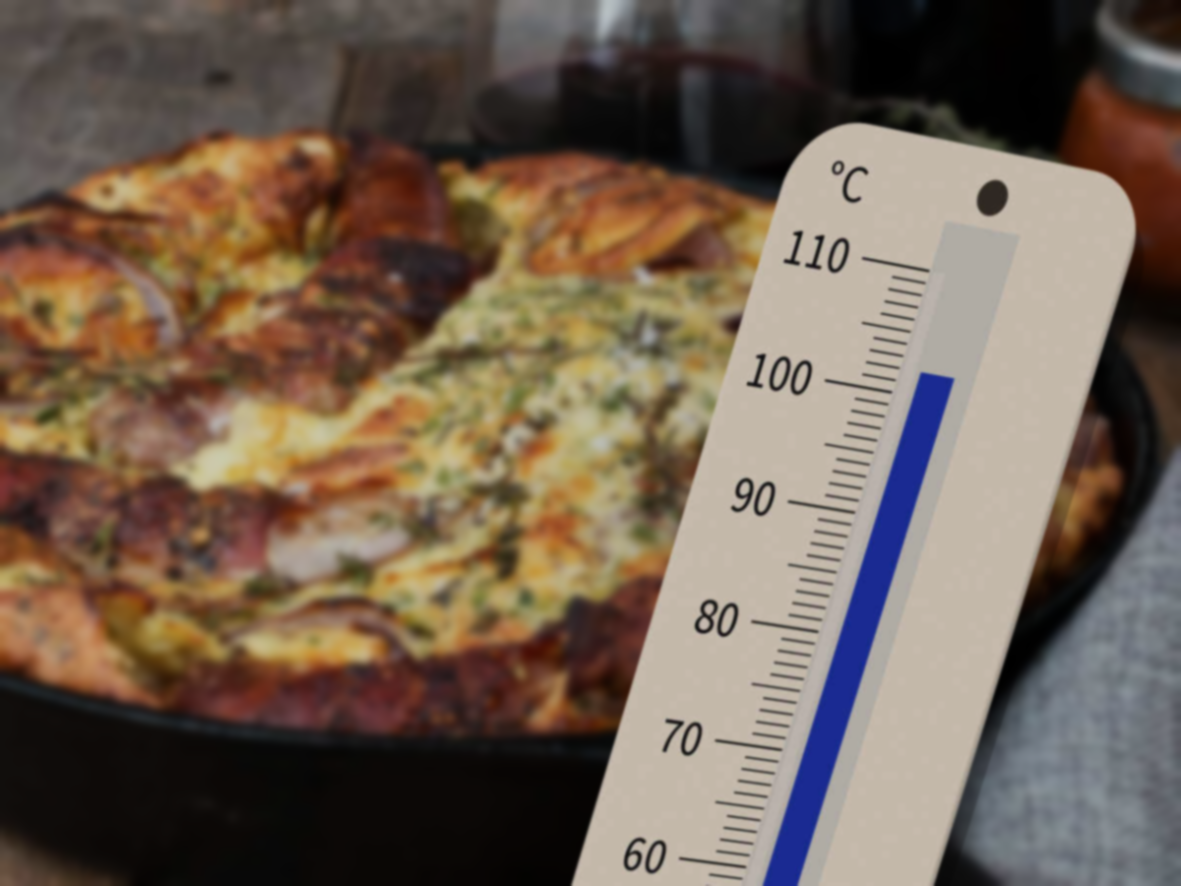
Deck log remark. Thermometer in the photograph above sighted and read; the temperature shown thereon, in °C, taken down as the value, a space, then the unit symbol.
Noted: 102 °C
